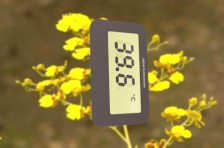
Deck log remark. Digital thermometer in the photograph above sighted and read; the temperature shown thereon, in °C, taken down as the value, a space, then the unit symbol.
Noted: 39.6 °C
